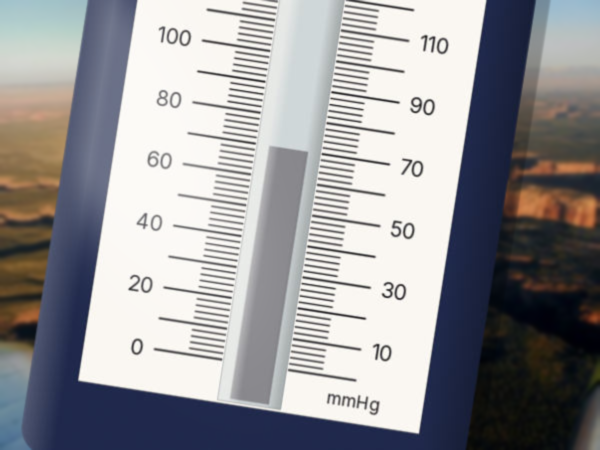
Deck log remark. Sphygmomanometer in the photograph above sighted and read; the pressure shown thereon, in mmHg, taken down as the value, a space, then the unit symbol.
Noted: 70 mmHg
